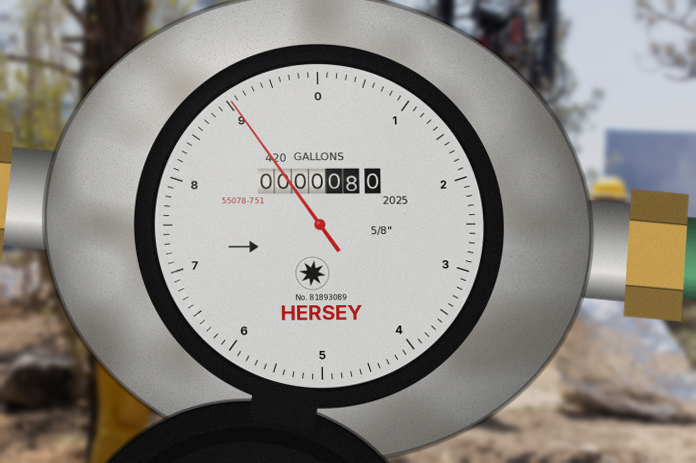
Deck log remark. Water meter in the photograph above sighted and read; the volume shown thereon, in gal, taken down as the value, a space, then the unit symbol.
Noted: 79.0 gal
